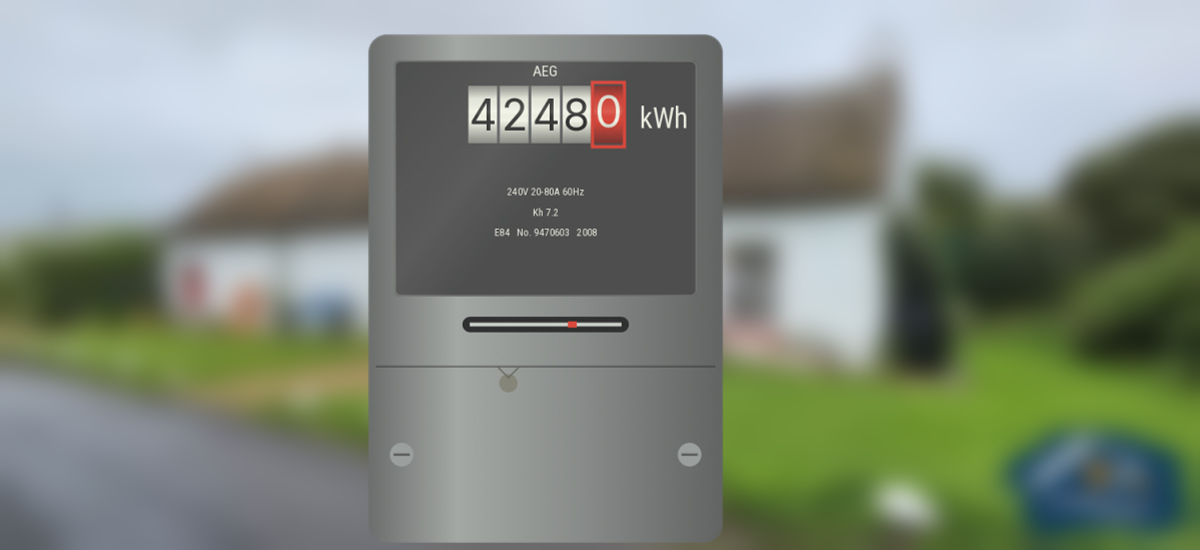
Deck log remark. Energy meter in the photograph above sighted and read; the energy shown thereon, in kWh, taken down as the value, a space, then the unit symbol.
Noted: 4248.0 kWh
